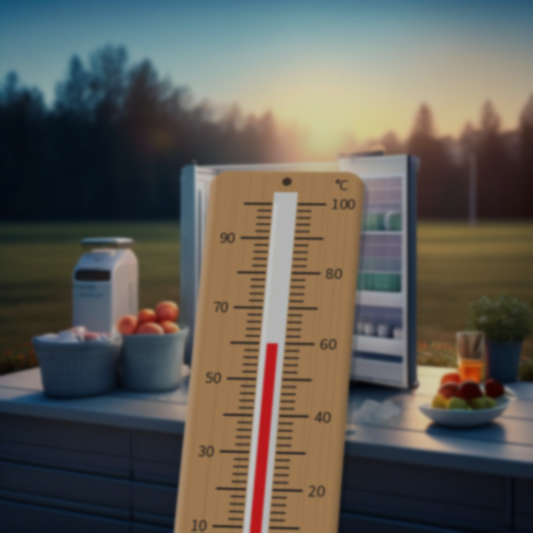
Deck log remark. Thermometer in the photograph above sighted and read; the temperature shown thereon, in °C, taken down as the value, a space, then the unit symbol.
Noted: 60 °C
